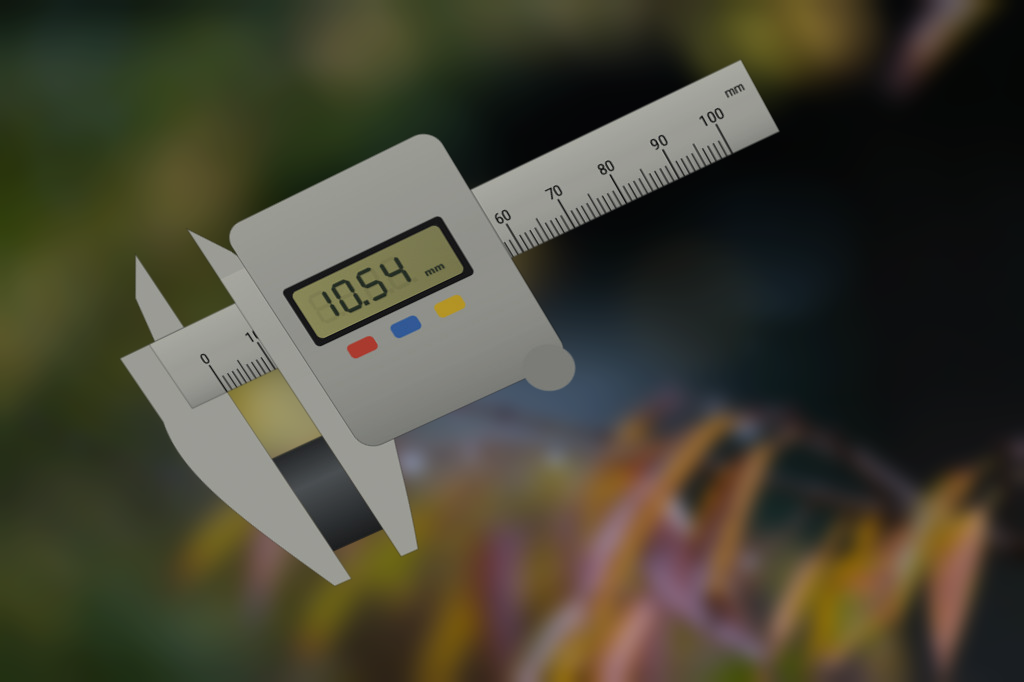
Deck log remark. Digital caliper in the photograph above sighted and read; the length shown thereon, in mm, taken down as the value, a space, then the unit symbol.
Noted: 10.54 mm
